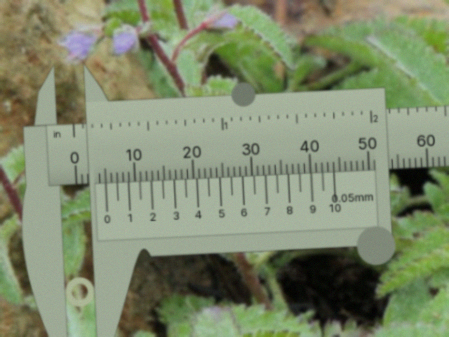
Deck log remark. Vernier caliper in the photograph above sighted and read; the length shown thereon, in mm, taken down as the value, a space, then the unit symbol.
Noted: 5.0 mm
